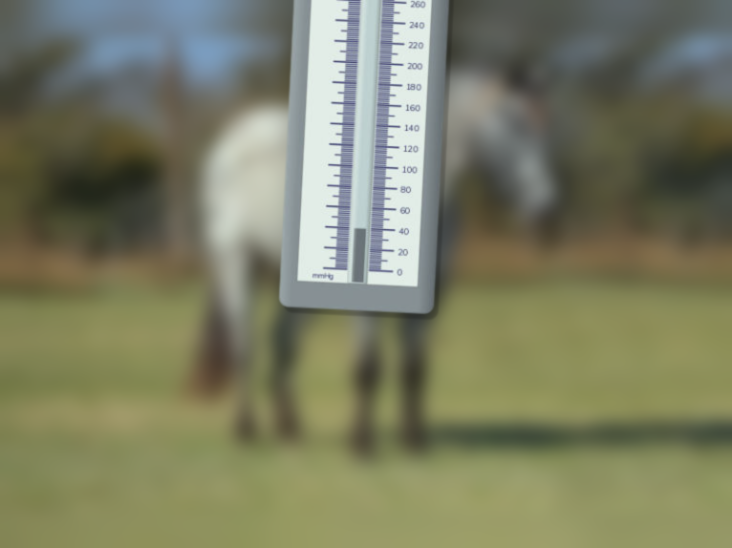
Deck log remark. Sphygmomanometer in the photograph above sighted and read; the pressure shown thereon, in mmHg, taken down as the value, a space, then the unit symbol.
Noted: 40 mmHg
